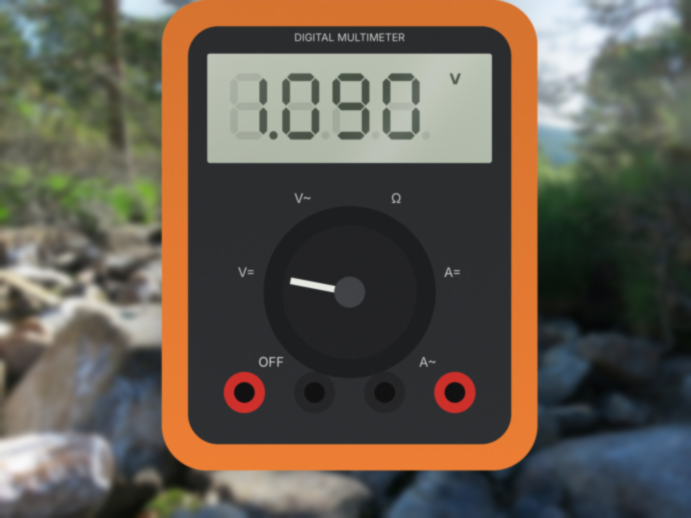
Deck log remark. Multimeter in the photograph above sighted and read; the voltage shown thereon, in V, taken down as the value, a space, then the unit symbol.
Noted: 1.090 V
